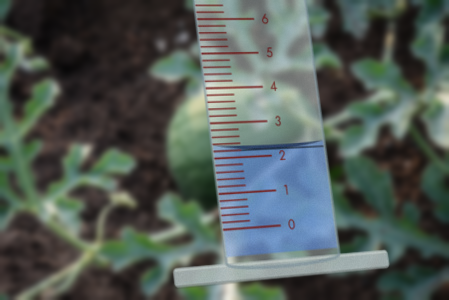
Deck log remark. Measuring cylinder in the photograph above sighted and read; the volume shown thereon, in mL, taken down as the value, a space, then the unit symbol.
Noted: 2.2 mL
